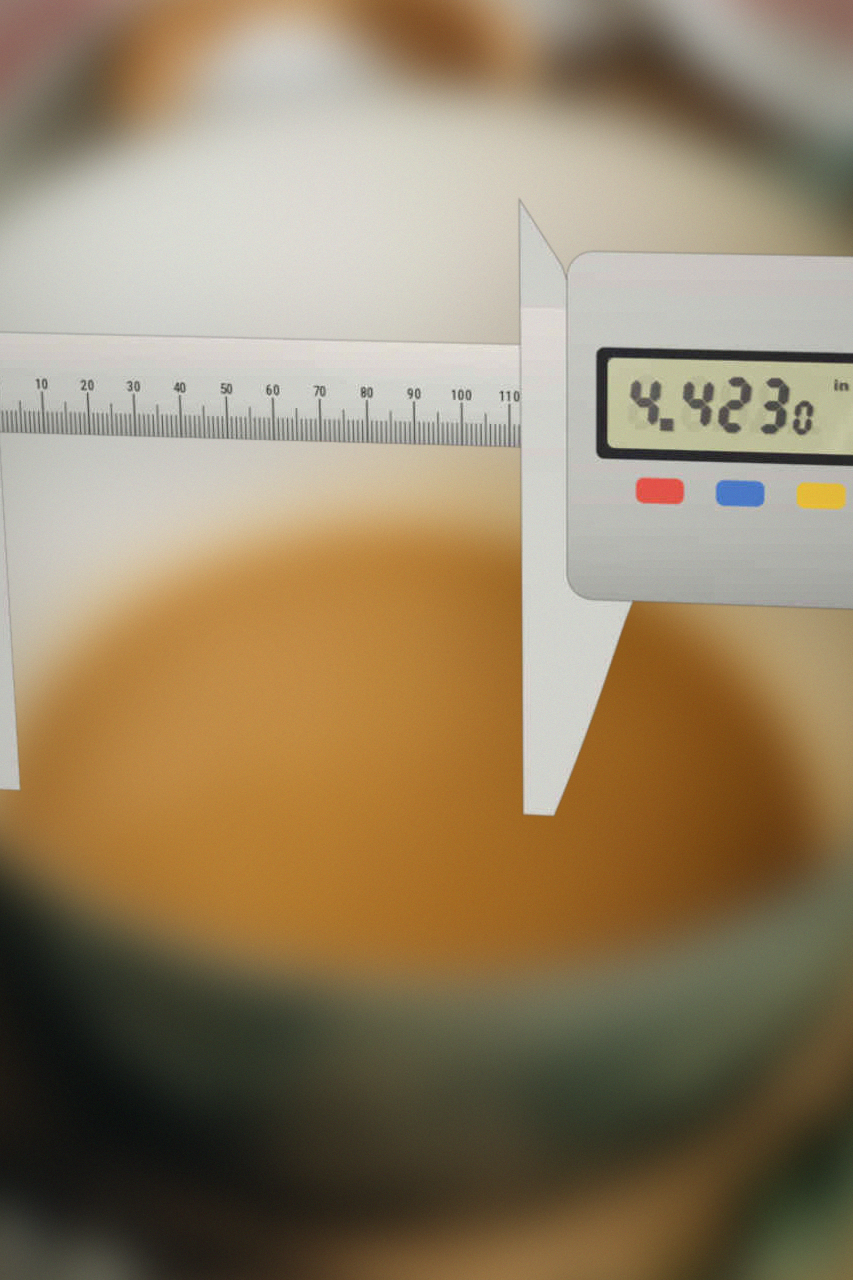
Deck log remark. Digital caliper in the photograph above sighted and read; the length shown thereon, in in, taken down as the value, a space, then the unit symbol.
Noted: 4.4230 in
